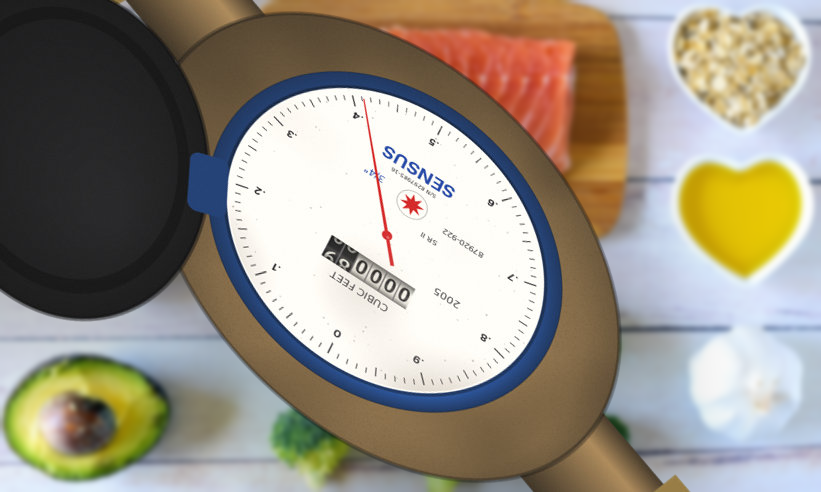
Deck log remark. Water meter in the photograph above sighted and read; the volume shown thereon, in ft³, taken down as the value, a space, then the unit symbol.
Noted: 89.41 ft³
